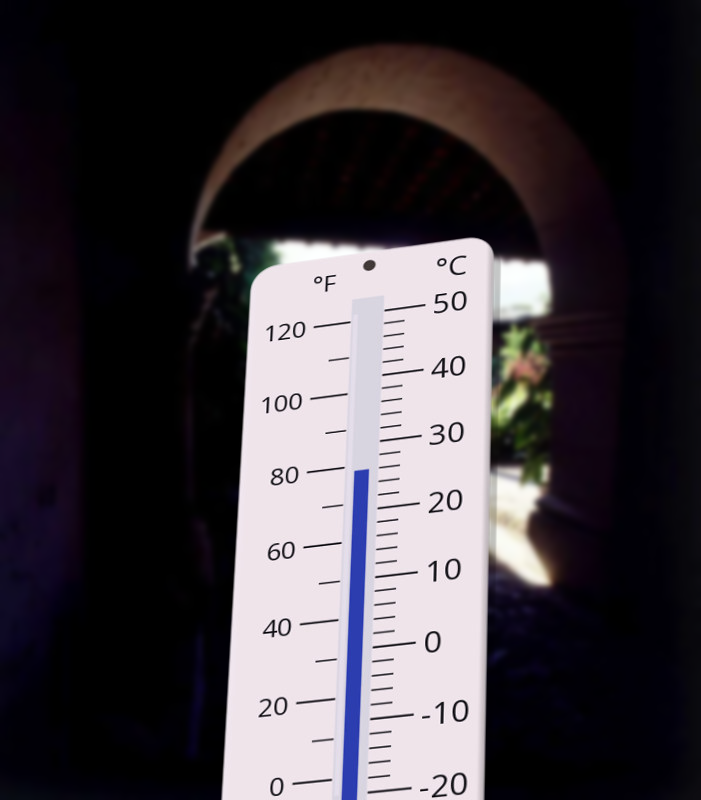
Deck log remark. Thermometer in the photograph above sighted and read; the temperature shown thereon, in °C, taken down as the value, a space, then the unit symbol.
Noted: 26 °C
